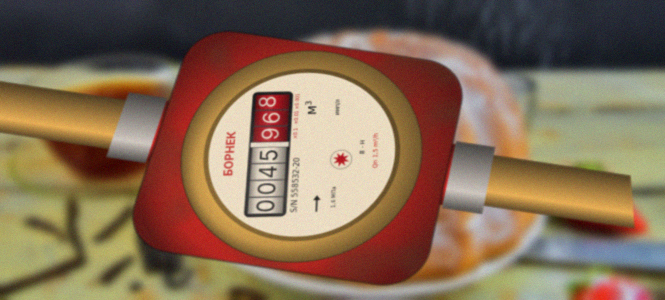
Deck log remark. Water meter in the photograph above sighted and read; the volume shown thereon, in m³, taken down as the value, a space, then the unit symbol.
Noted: 45.968 m³
